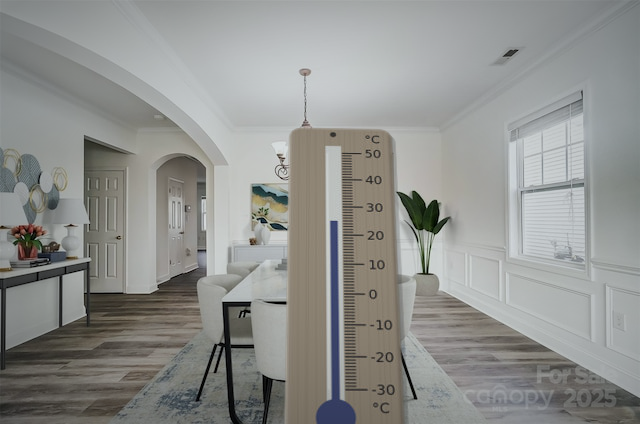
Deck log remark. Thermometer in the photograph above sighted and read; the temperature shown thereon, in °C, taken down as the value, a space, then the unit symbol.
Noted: 25 °C
